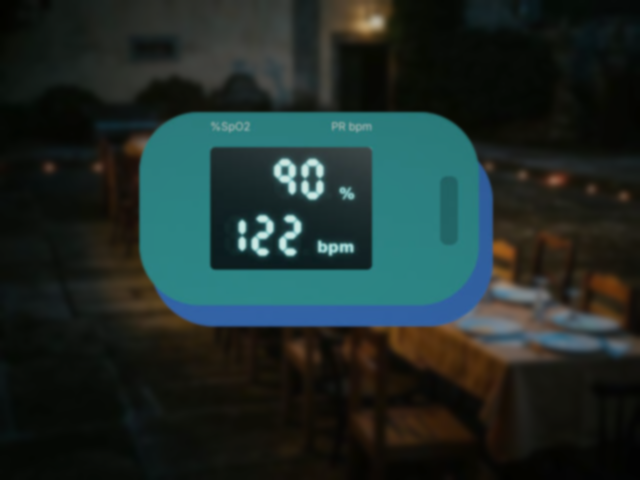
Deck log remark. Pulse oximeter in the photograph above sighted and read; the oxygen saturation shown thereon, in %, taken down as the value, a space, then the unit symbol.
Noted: 90 %
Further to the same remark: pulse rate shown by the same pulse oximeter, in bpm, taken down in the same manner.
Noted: 122 bpm
